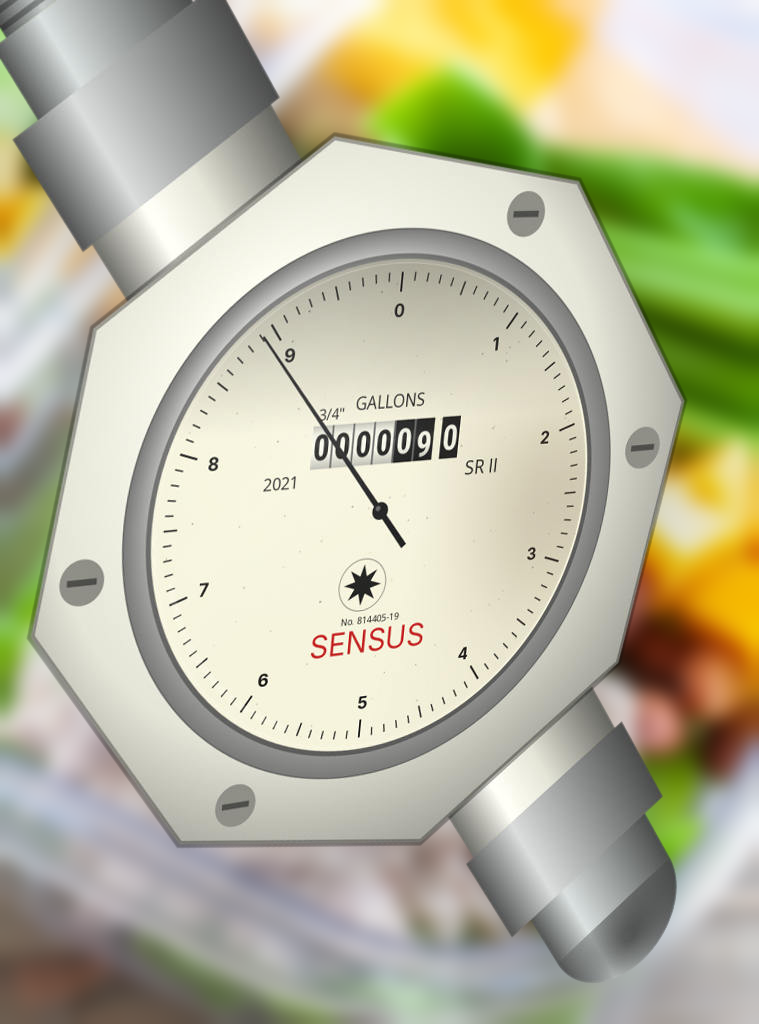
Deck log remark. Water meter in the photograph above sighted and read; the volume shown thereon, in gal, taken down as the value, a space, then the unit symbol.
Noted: 88.9 gal
